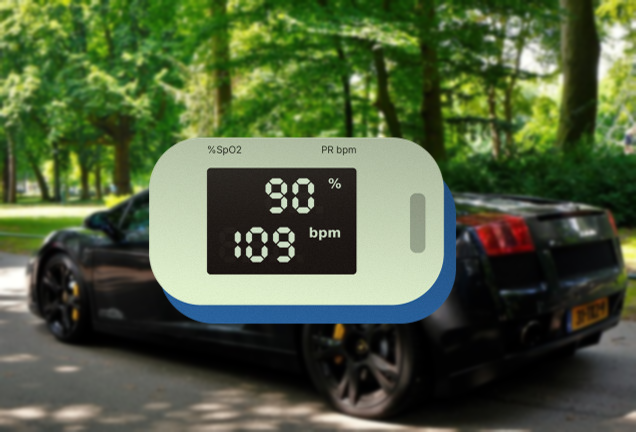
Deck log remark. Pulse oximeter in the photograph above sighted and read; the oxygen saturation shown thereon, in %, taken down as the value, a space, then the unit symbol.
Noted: 90 %
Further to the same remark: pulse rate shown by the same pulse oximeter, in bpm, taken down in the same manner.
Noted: 109 bpm
